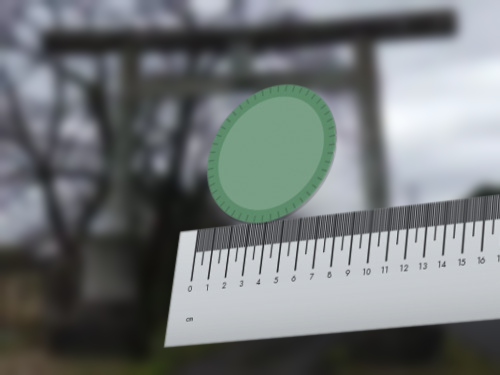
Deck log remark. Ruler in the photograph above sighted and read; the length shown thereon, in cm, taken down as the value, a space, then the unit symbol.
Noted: 7.5 cm
